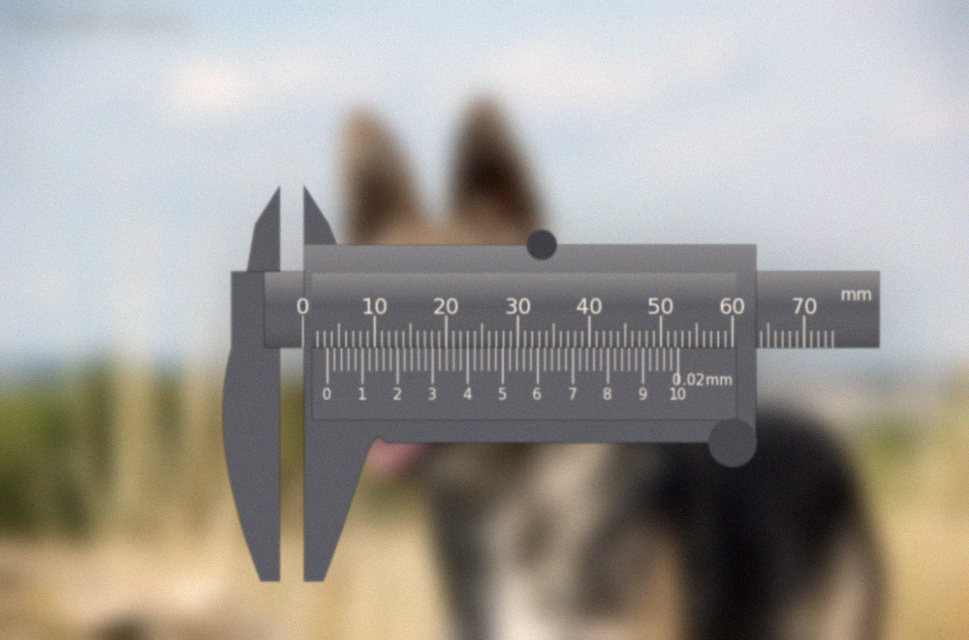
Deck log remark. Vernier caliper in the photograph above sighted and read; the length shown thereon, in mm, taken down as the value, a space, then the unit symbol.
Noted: 3.4 mm
